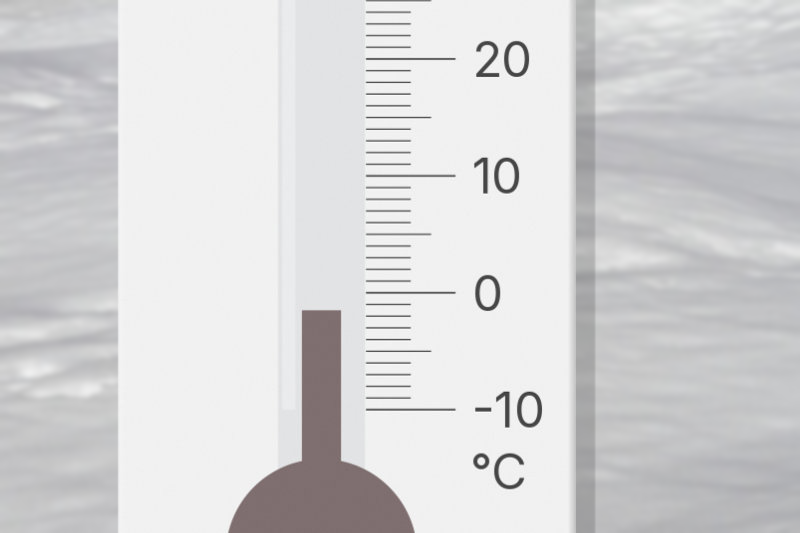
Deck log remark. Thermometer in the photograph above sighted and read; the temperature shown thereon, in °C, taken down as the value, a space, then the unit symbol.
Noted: -1.5 °C
